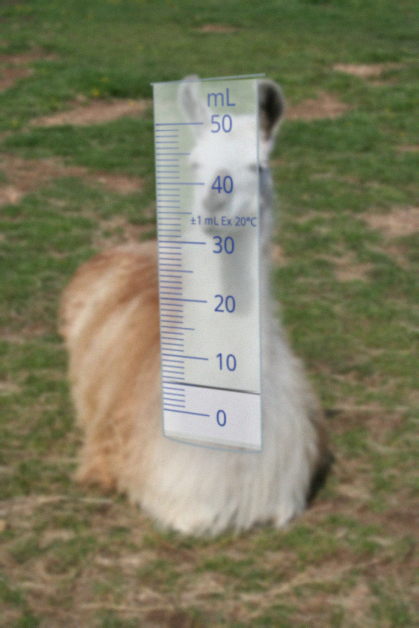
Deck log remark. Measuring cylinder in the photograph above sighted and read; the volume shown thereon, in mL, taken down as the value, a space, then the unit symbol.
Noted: 5 mL
